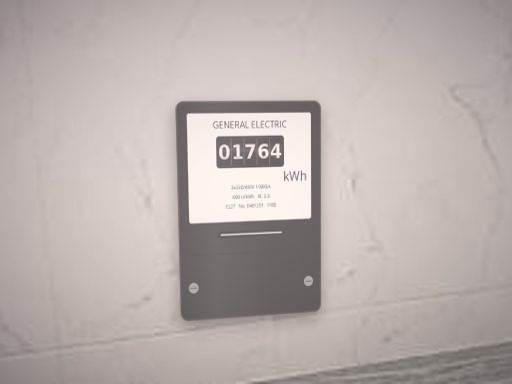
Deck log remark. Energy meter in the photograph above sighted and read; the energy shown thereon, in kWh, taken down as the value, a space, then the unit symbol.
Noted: 1764 kWh
